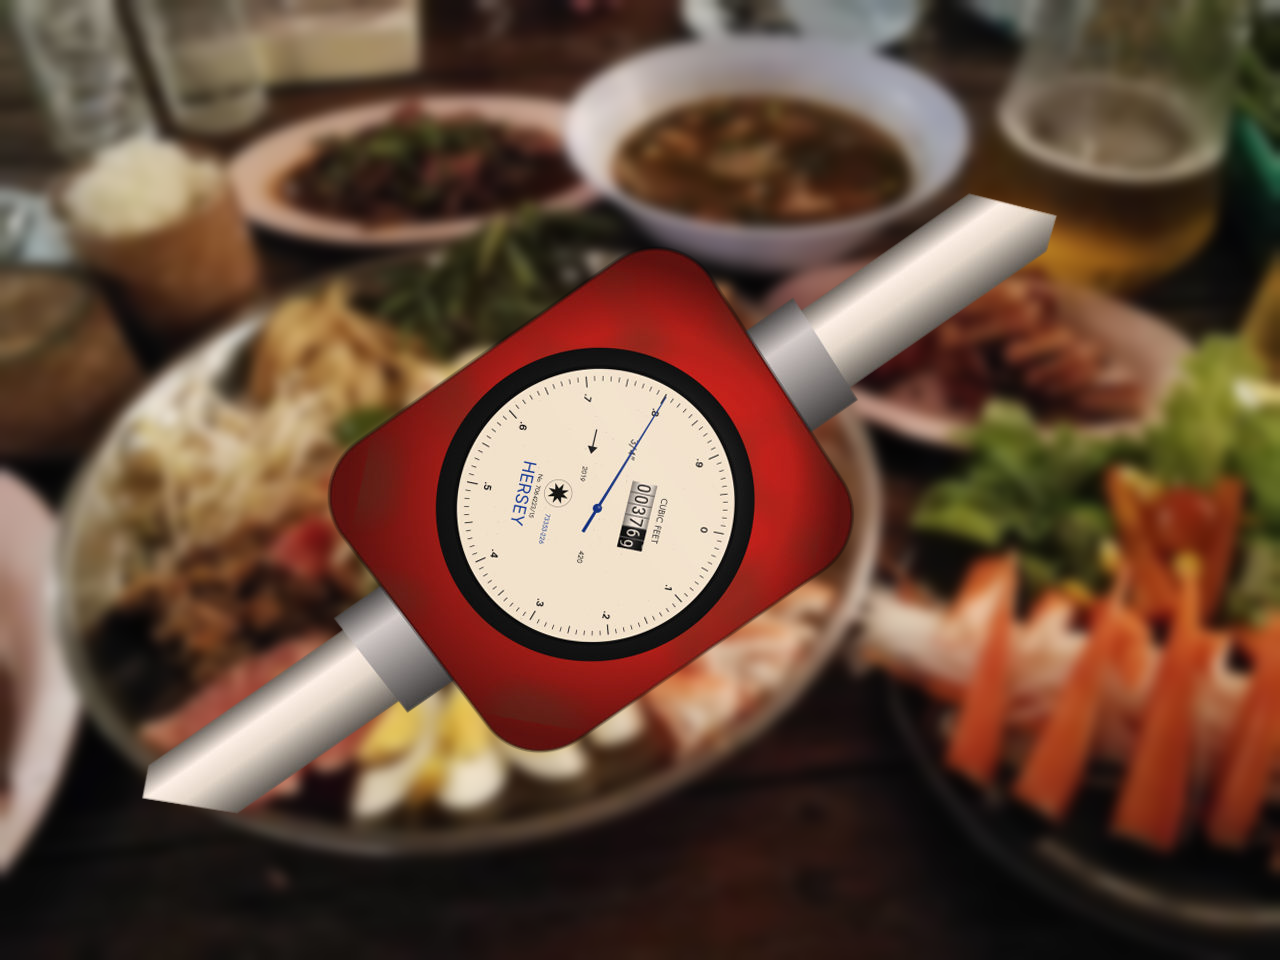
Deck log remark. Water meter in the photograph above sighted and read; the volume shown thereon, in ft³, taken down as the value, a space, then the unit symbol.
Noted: 3768.80 ft³
